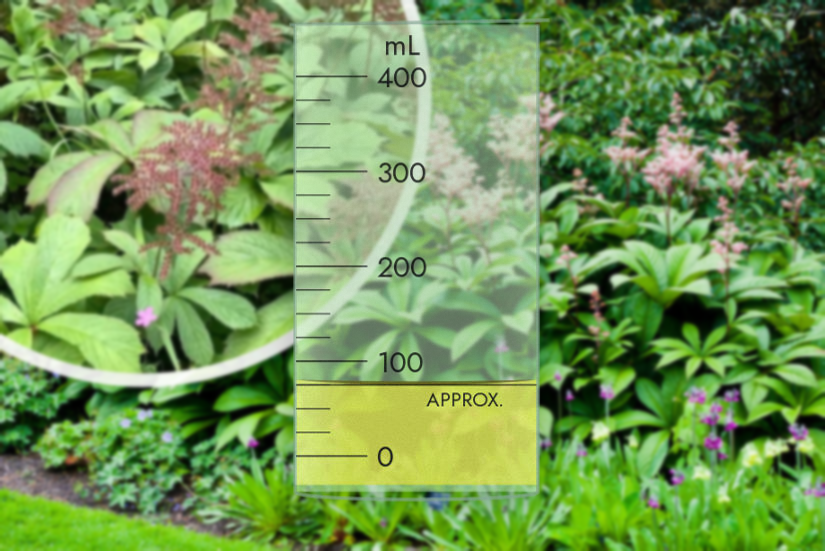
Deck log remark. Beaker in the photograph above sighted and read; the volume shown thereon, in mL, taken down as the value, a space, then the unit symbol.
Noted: 75 mL
